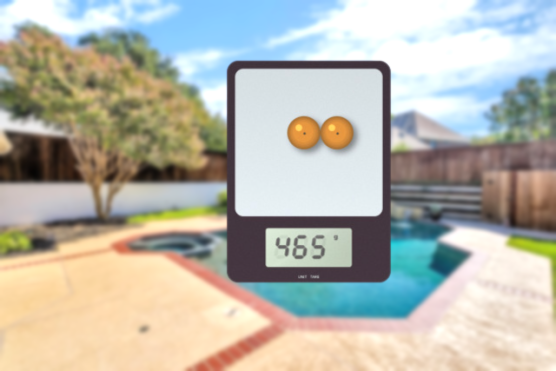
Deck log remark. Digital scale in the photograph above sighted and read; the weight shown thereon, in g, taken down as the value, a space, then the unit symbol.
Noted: 465 g
